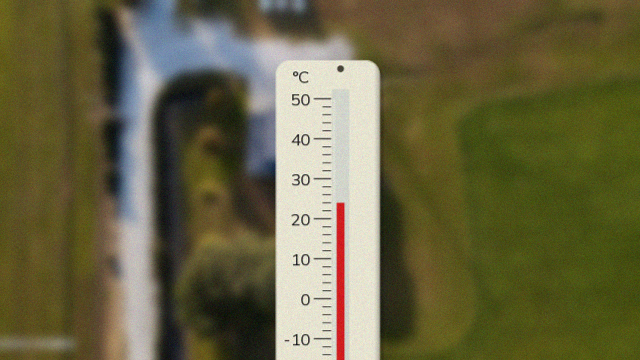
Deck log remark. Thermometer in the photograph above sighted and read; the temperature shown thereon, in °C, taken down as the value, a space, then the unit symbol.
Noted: 24 °C
